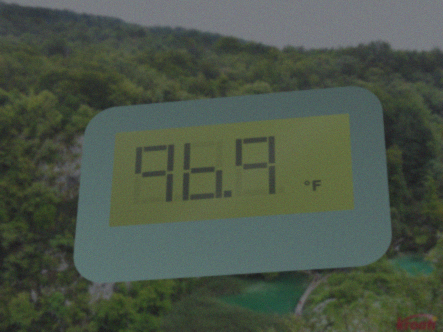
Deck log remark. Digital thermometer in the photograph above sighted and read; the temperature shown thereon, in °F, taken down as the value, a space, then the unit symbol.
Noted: 96.9 °F
